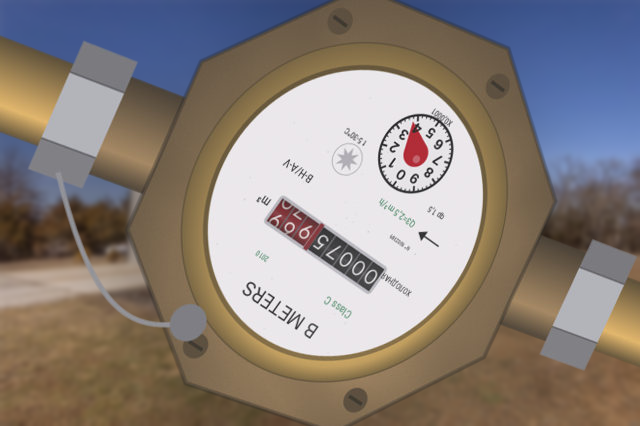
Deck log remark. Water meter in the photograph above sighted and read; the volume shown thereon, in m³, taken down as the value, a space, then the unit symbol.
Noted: 75.9693 m³
